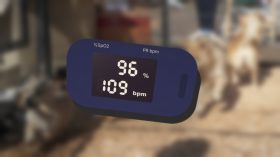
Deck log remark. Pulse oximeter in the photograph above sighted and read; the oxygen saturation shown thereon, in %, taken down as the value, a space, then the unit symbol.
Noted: 96 %
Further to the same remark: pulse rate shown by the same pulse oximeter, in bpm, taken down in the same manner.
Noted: 109 bpm
